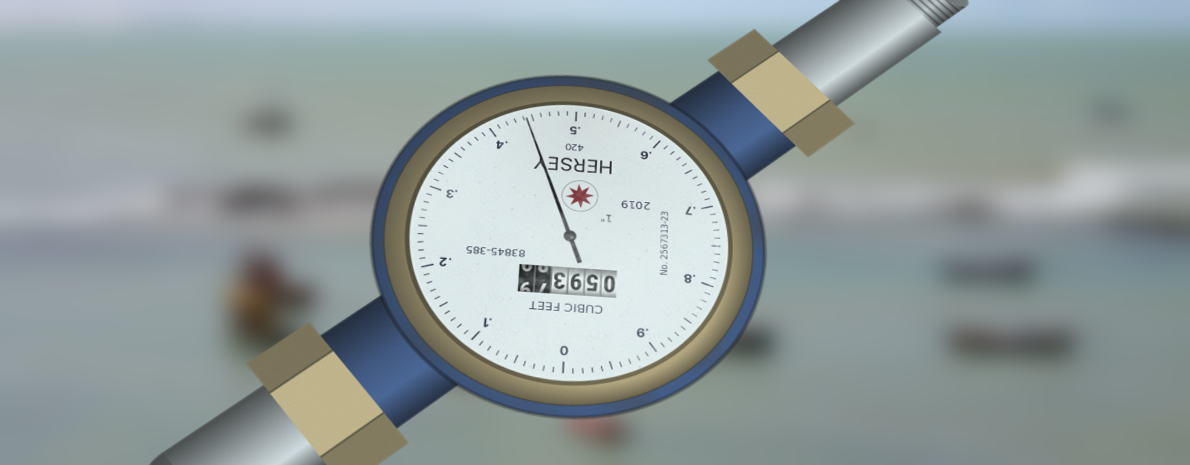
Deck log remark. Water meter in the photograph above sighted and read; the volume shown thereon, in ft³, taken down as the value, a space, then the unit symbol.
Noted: 59379.44 ft³
